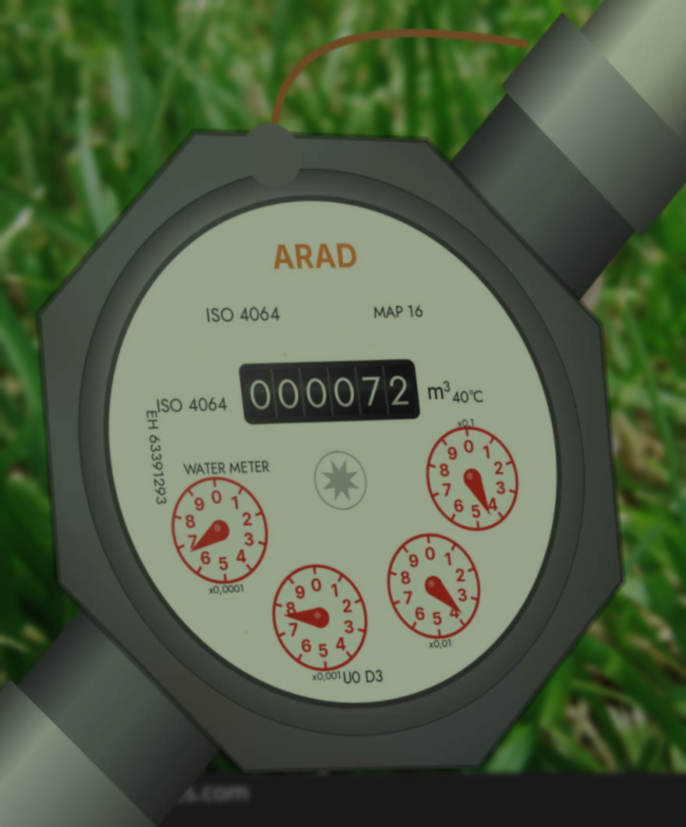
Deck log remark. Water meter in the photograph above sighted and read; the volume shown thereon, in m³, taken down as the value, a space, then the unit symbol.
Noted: 72.4376 m³
